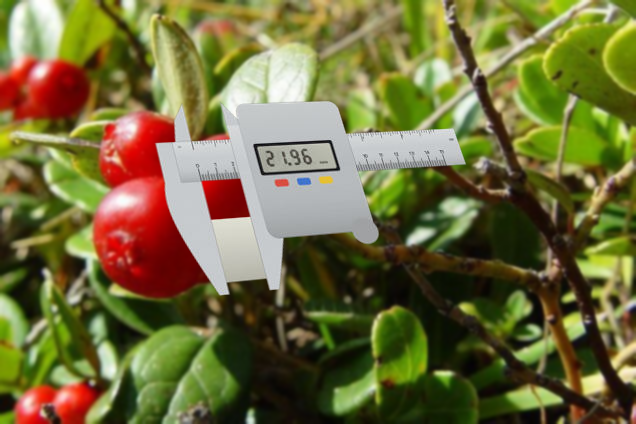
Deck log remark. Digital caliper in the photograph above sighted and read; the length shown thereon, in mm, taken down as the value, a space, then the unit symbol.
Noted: 21.96 mm
